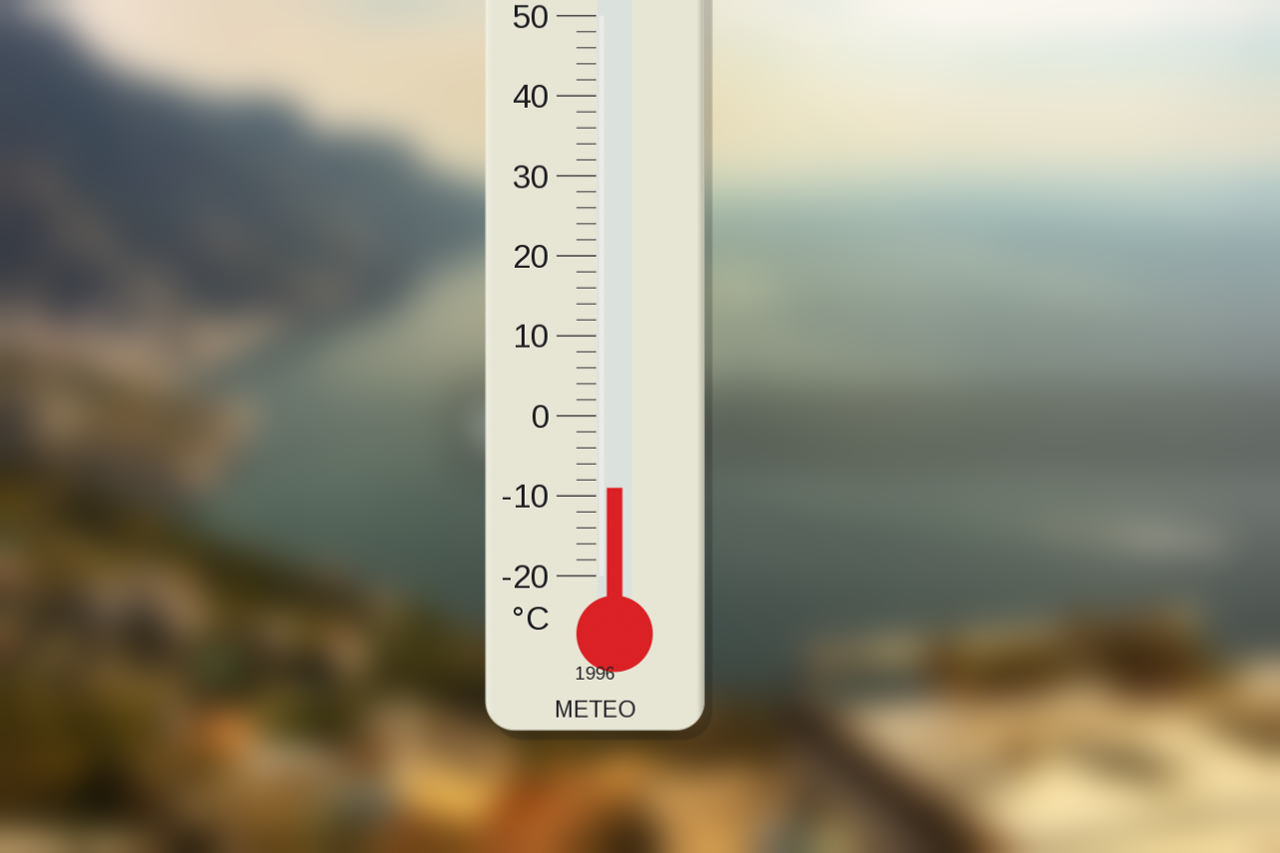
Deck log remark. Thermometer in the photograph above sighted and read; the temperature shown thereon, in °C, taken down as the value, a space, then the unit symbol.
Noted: -9 °C
